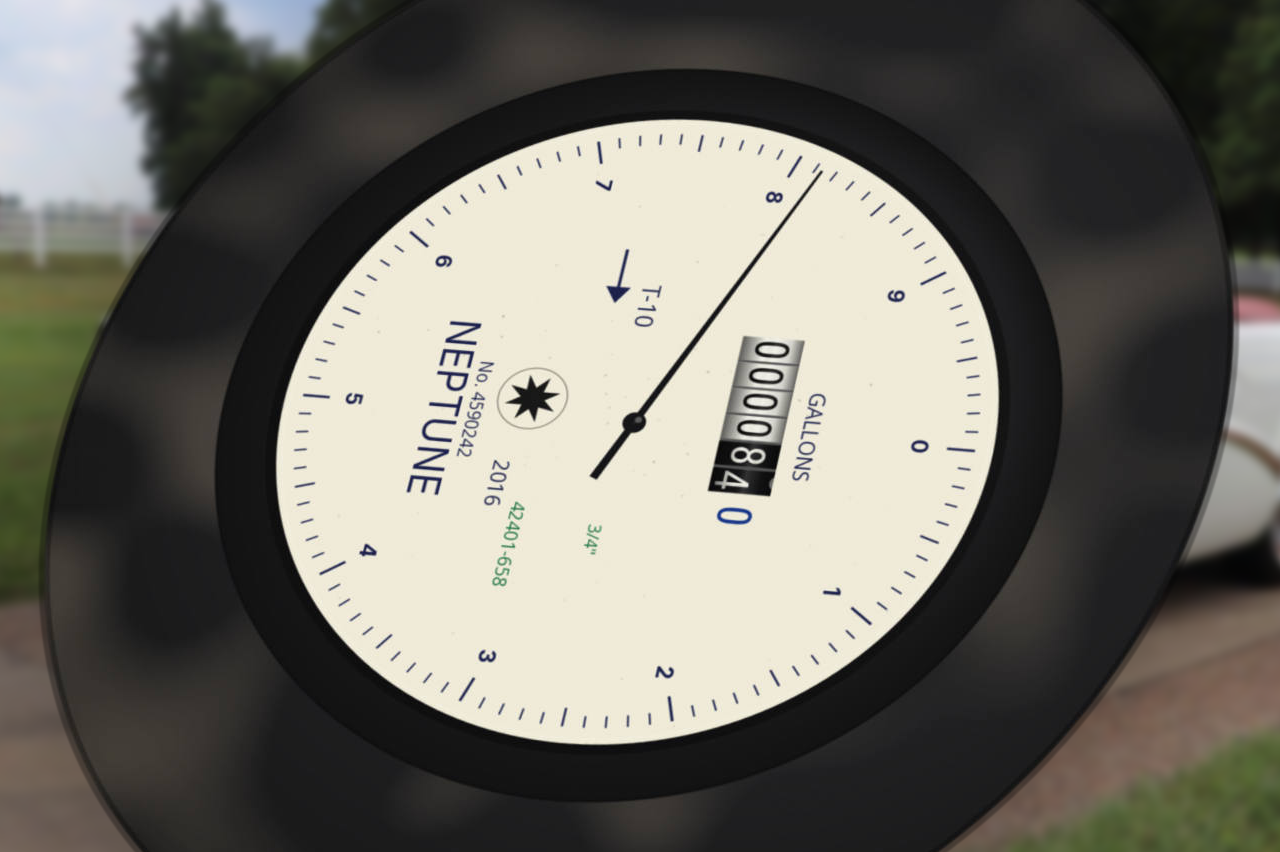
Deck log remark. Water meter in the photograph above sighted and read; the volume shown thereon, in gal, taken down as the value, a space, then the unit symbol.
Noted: 838.1 gal
